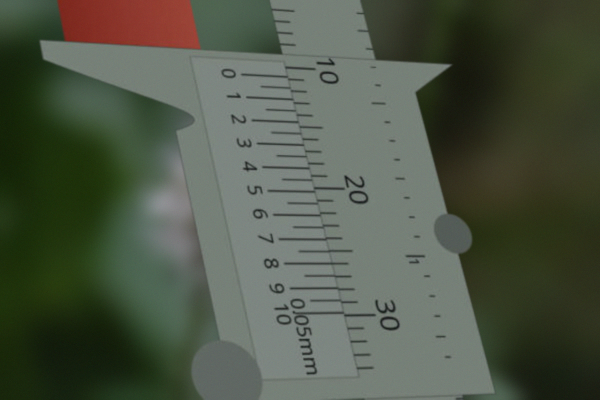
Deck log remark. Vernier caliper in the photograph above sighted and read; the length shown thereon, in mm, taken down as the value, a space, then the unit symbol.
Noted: 10.8 mm
